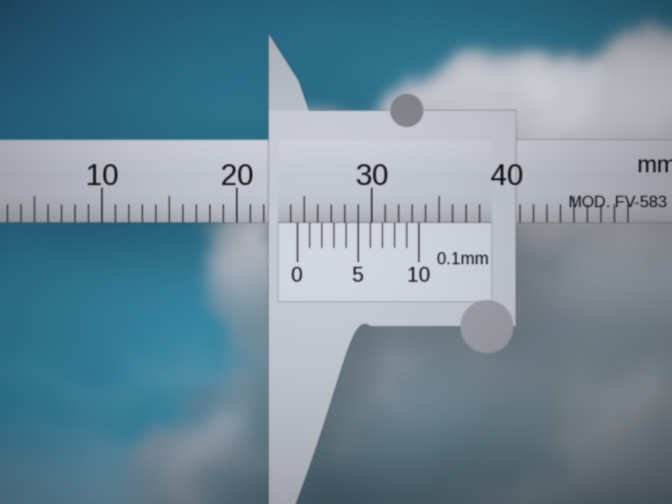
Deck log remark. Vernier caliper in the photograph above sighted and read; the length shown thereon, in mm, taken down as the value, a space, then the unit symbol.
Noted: 24.5 mm
